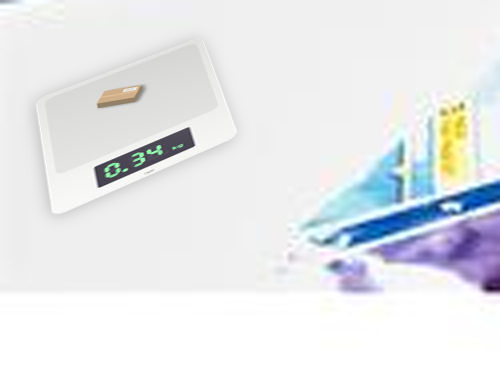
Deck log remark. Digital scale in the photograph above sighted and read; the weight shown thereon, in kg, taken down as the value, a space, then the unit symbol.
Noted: 0.34 kg
